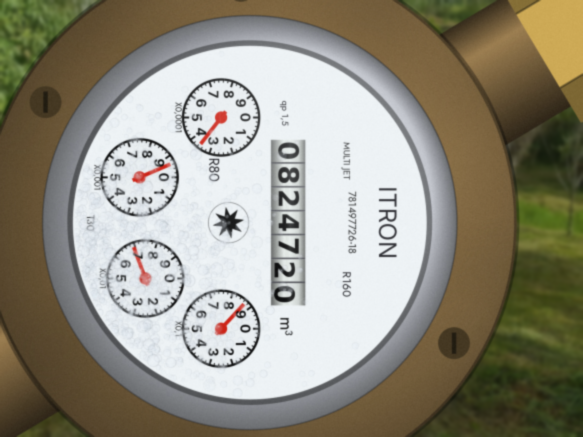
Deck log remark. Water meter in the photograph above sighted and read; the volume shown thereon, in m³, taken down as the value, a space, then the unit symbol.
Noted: 824719.8693 m³
